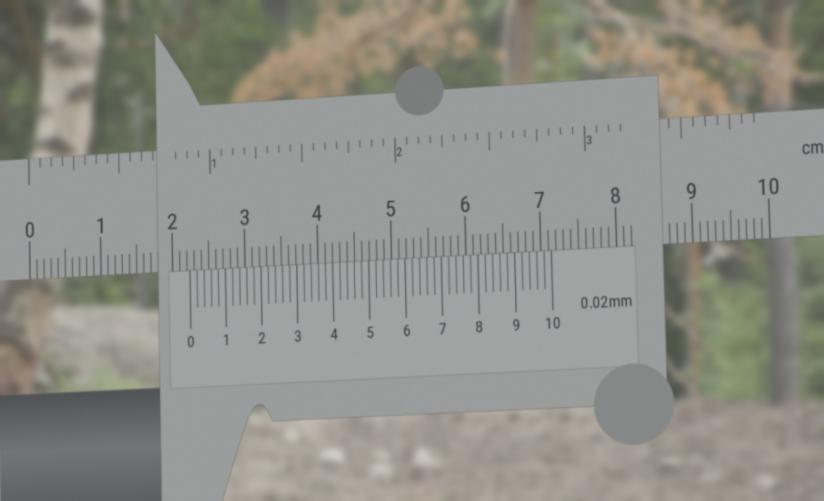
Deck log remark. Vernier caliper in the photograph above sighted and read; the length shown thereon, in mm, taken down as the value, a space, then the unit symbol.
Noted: 22.4 mm
